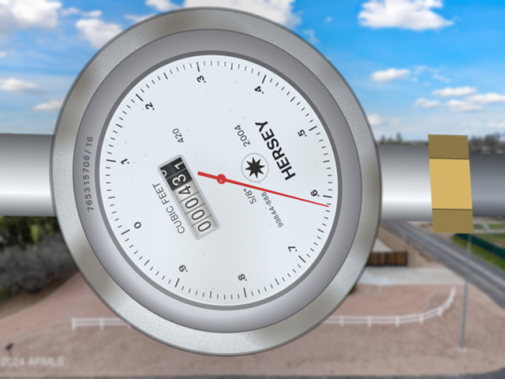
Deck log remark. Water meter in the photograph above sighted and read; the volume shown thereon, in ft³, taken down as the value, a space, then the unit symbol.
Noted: 430.61 ft³
